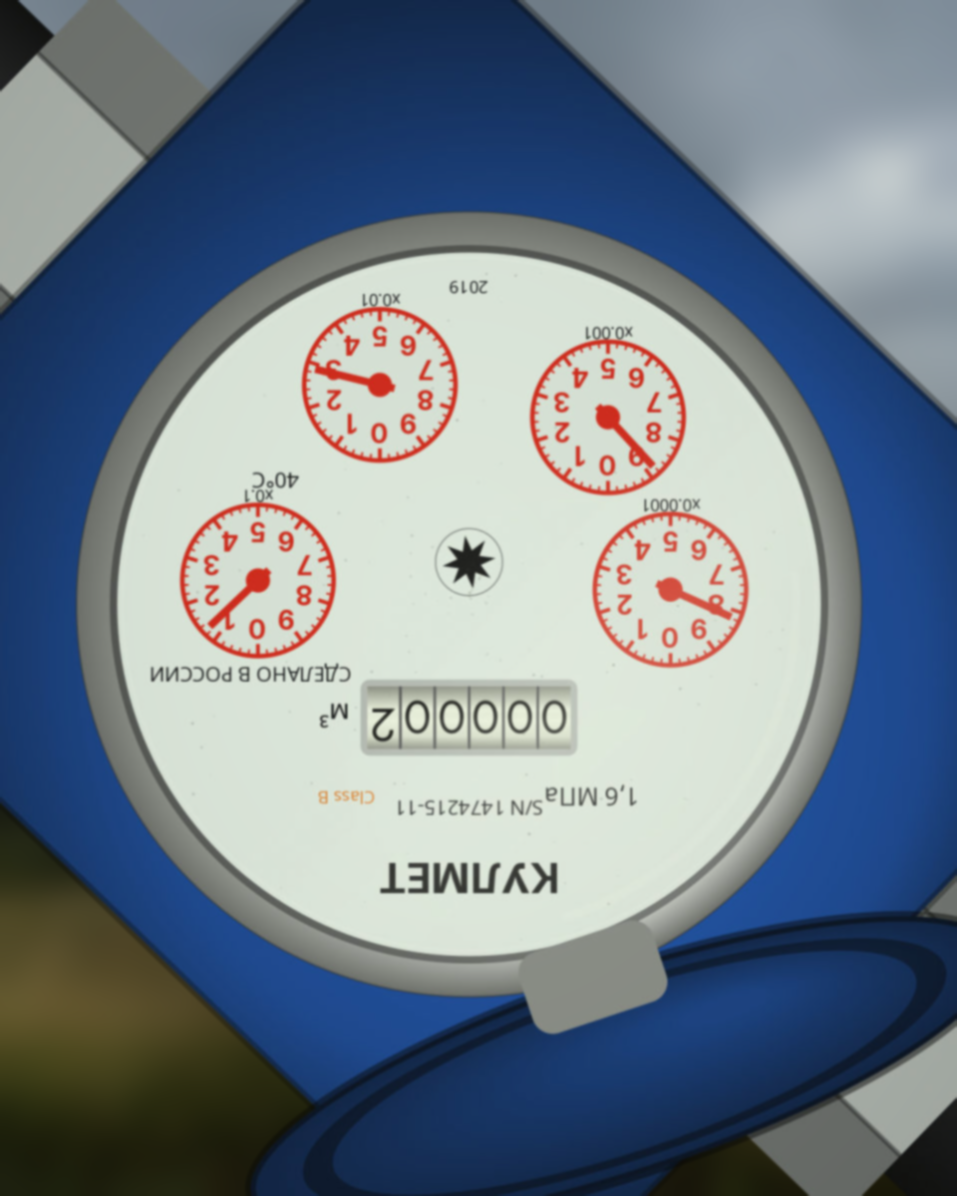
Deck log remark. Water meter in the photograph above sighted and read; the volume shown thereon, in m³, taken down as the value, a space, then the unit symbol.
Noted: 2.1288 m³
